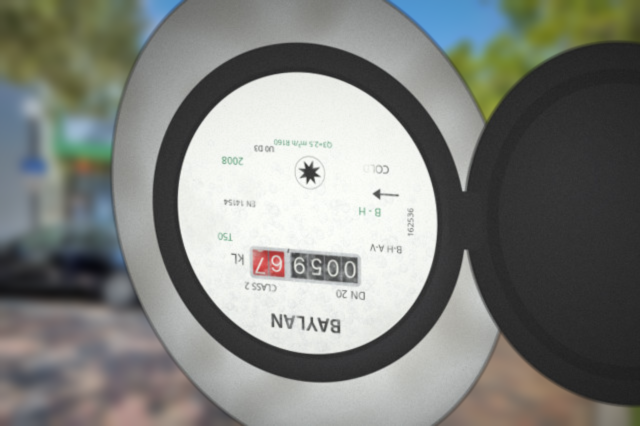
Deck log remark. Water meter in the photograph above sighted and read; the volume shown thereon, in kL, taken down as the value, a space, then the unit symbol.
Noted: 59.67 kL
